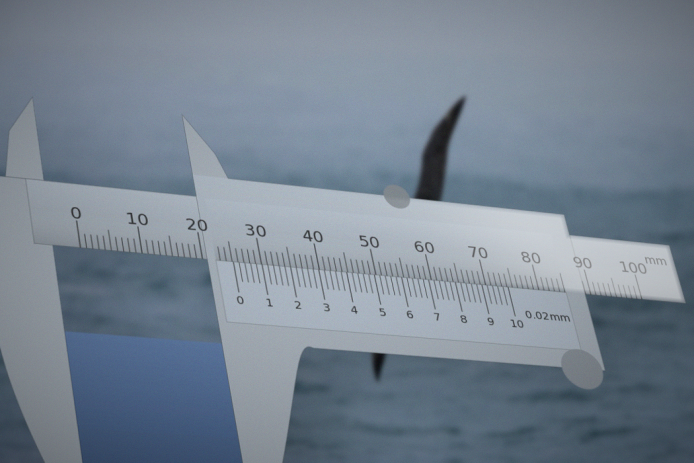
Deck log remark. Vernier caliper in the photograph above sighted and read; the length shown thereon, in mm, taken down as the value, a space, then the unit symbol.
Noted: 25.2 mm
